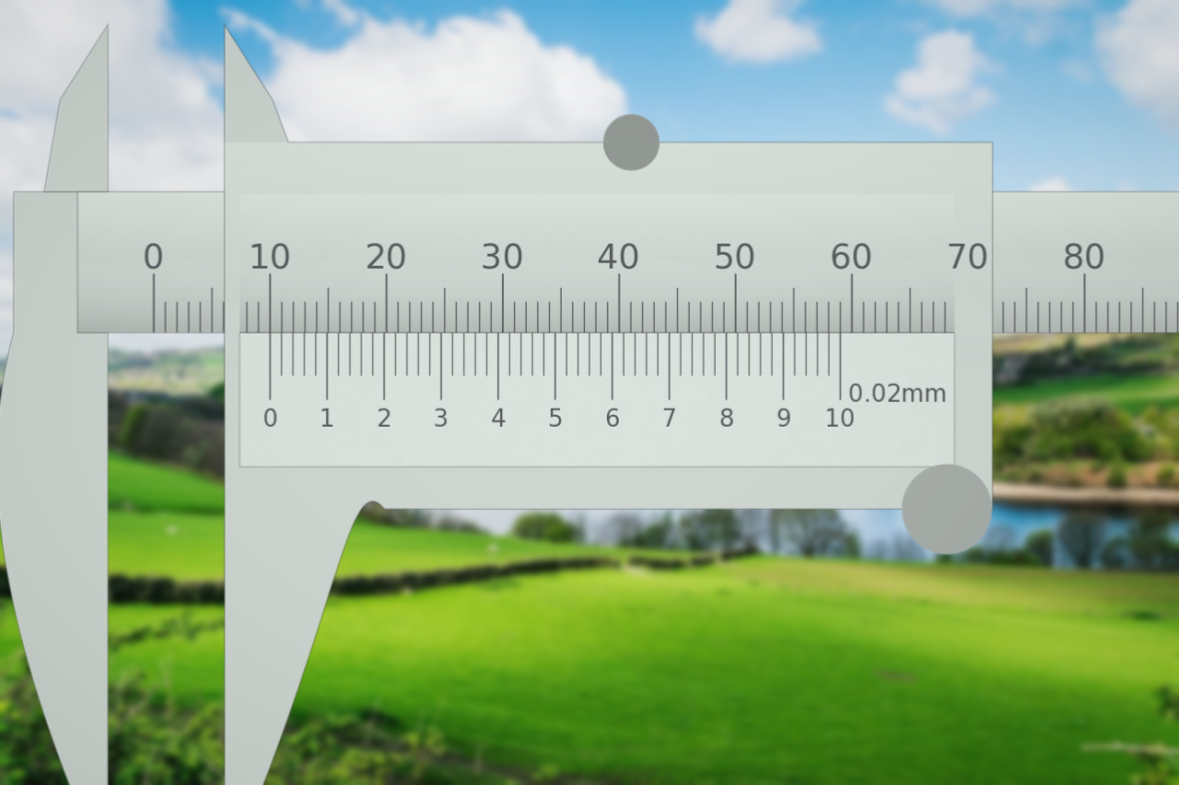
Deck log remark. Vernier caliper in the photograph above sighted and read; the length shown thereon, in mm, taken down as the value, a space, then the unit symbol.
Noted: 10.0 mm
